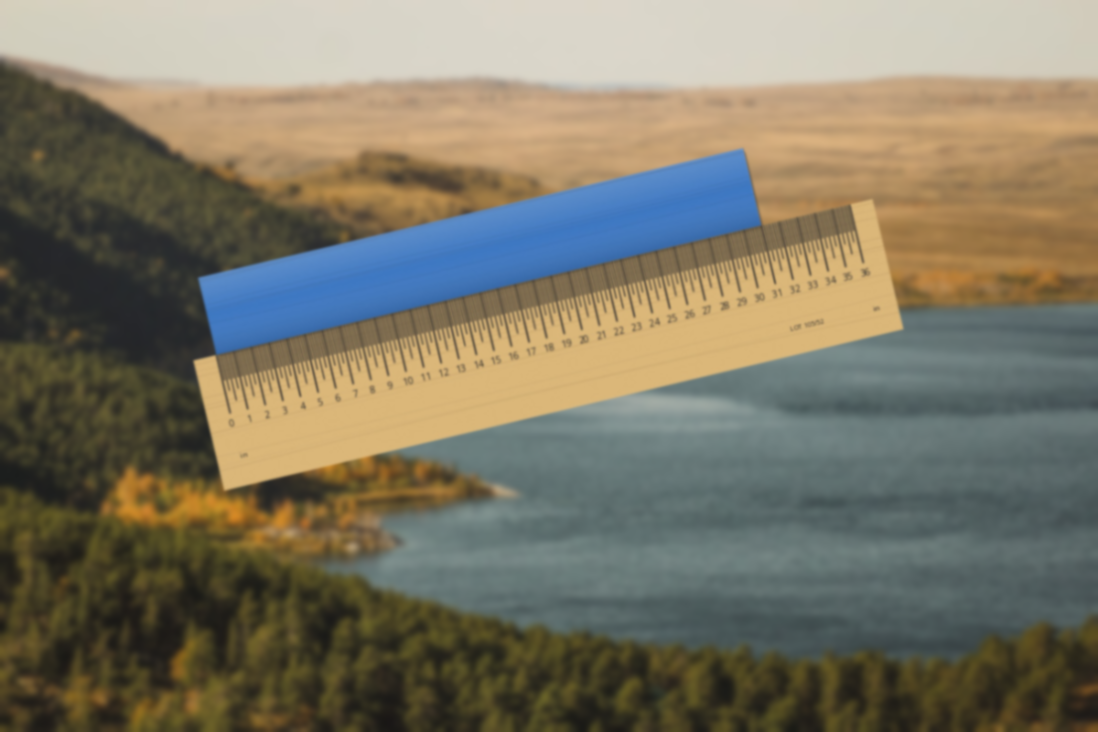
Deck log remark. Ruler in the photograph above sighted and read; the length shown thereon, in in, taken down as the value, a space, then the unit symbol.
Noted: 31 in
